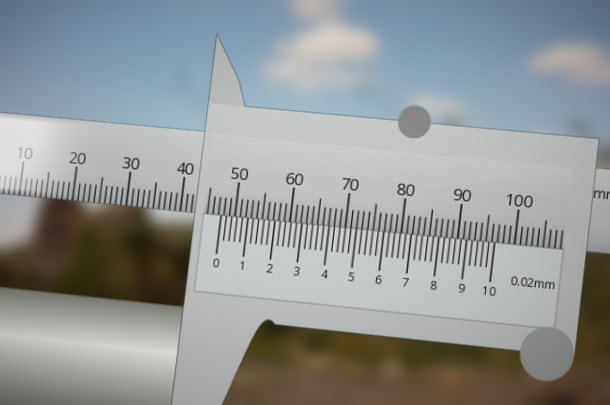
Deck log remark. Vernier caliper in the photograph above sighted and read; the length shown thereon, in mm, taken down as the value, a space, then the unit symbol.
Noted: 47.5 mm
